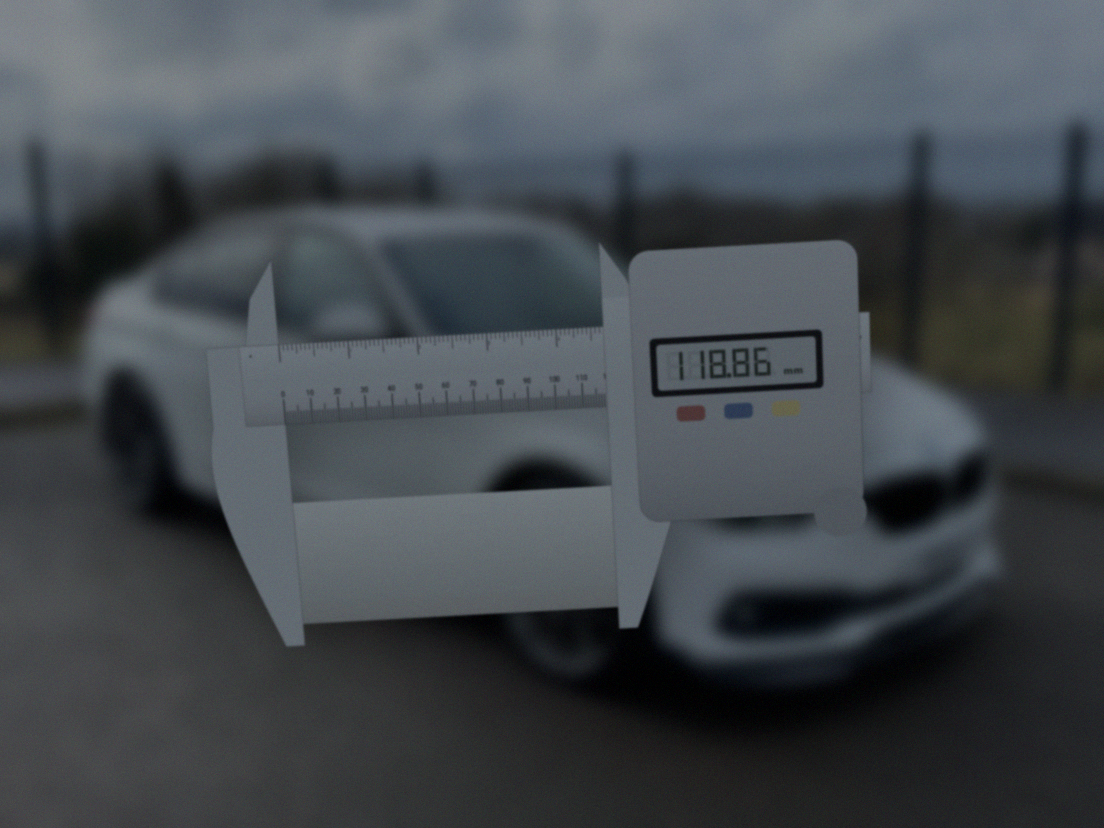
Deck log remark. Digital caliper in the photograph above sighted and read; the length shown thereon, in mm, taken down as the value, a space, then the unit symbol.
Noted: 118.86 mm
